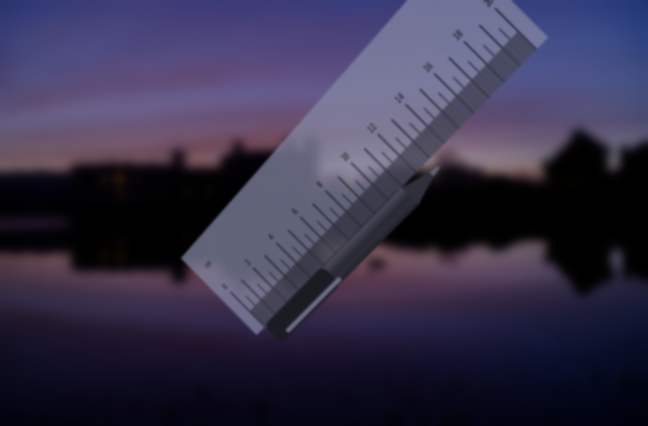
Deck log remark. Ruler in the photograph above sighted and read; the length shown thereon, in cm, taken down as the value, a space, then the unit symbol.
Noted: 13 cm
